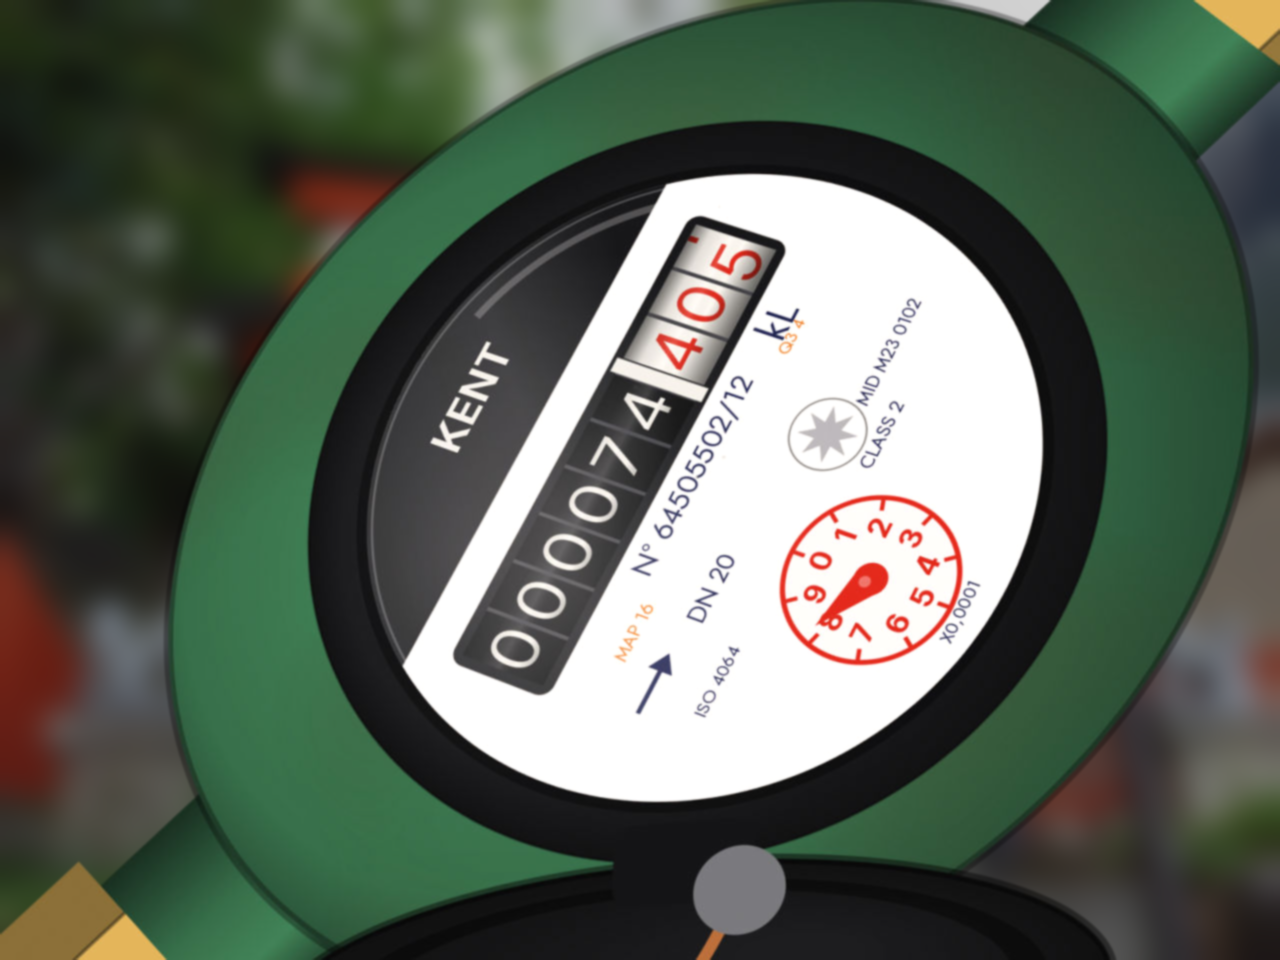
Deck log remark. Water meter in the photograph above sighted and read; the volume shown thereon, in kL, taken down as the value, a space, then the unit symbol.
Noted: 74.4048 kL
